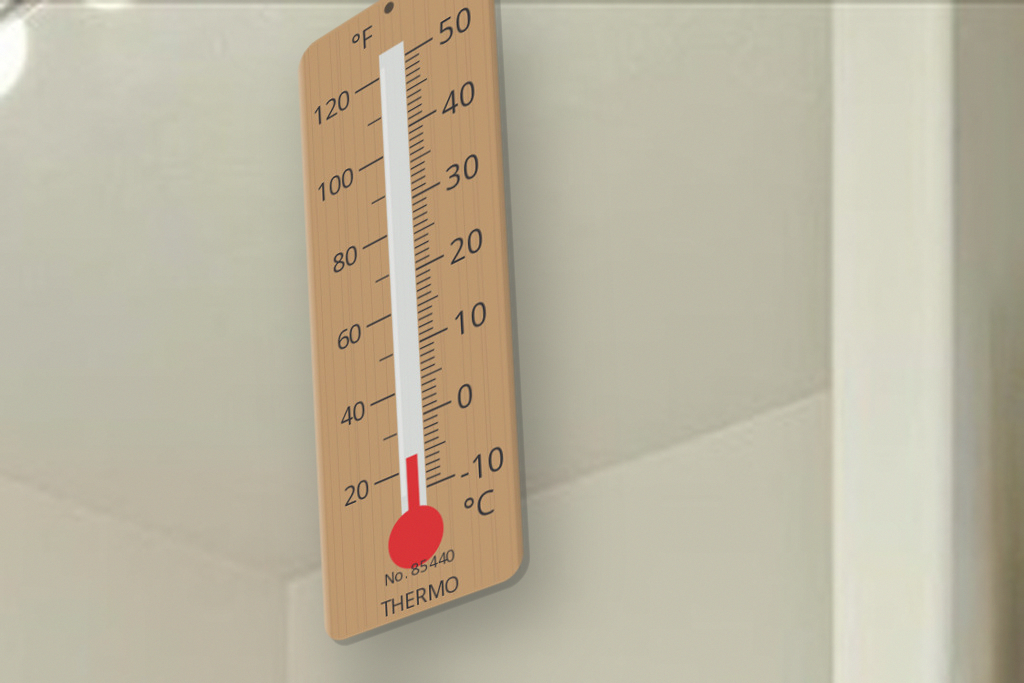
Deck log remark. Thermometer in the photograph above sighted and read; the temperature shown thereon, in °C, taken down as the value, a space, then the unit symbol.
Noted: -5 °C
